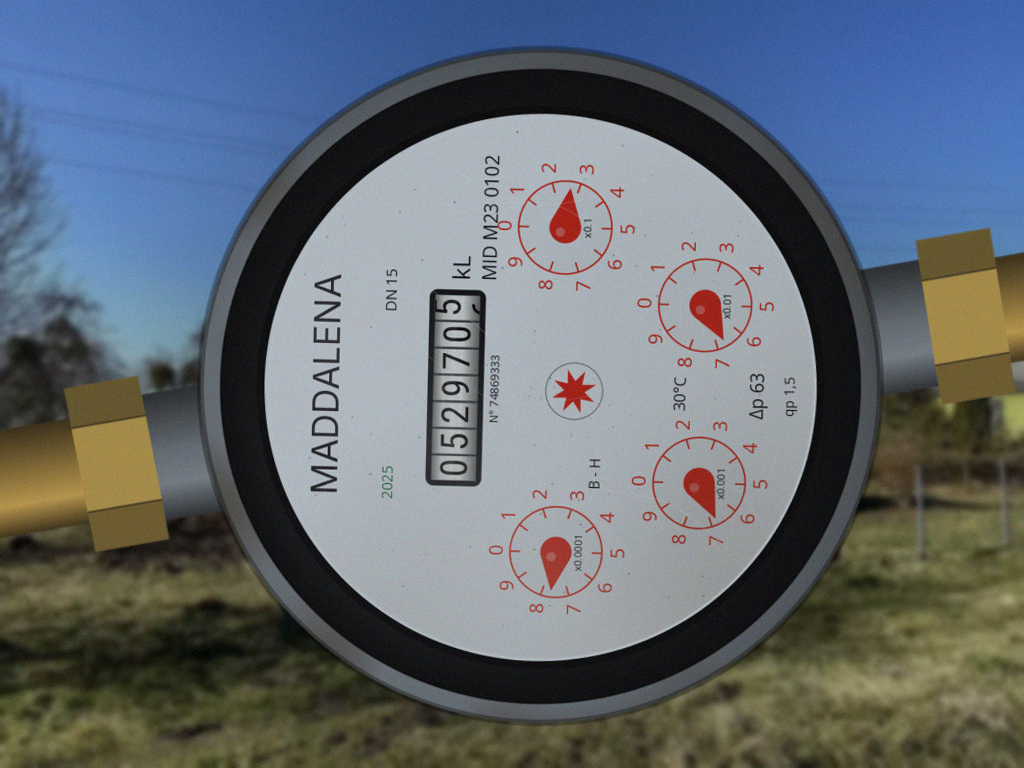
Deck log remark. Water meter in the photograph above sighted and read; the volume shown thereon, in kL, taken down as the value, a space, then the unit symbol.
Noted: 529705.2667 kL
